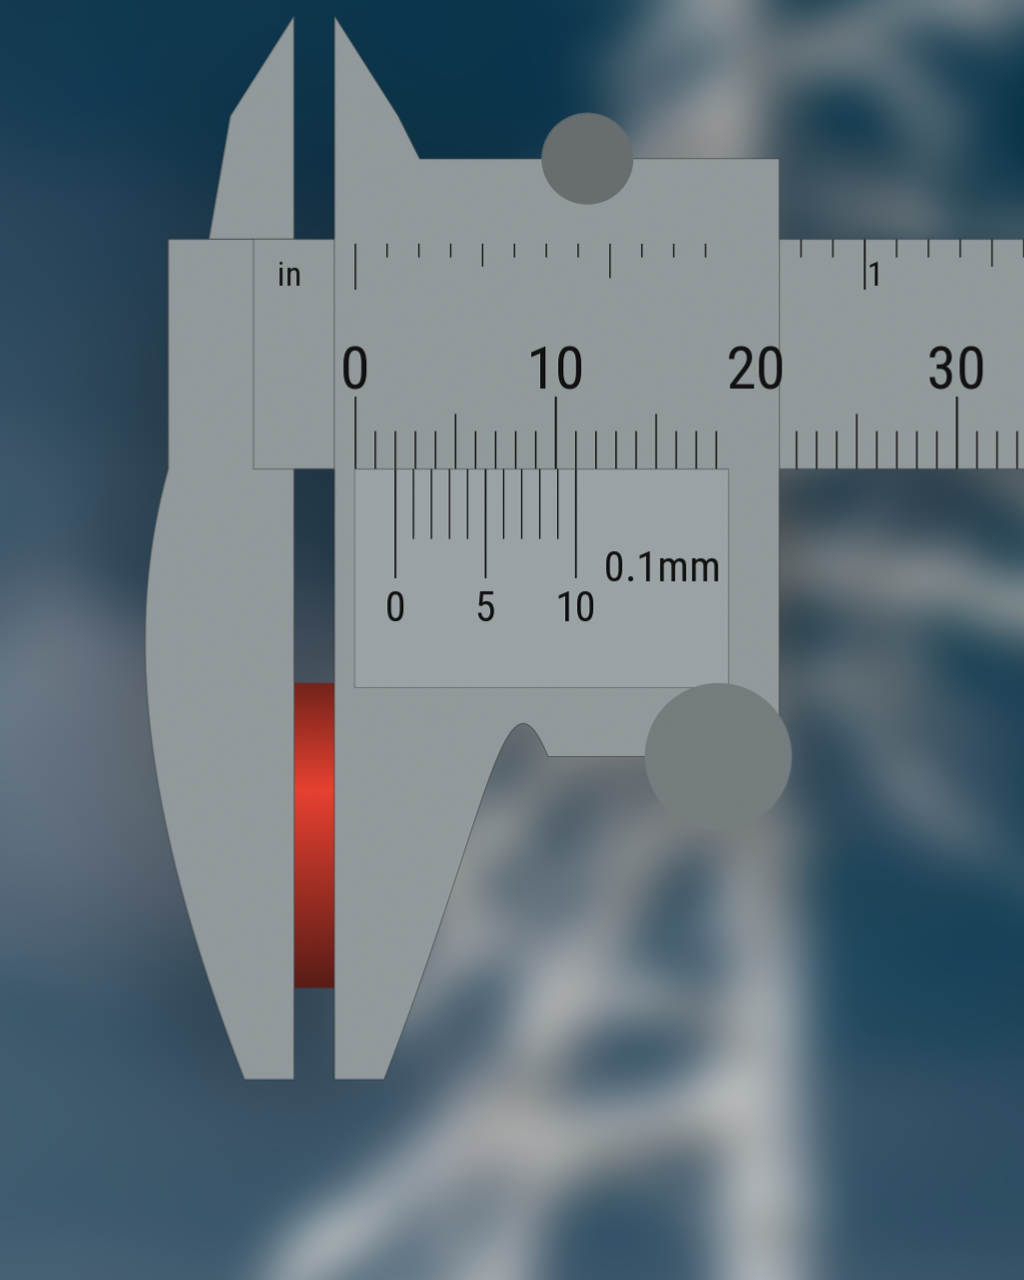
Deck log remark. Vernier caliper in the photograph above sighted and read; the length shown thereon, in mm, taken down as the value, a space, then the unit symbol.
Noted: 2.0 mm
